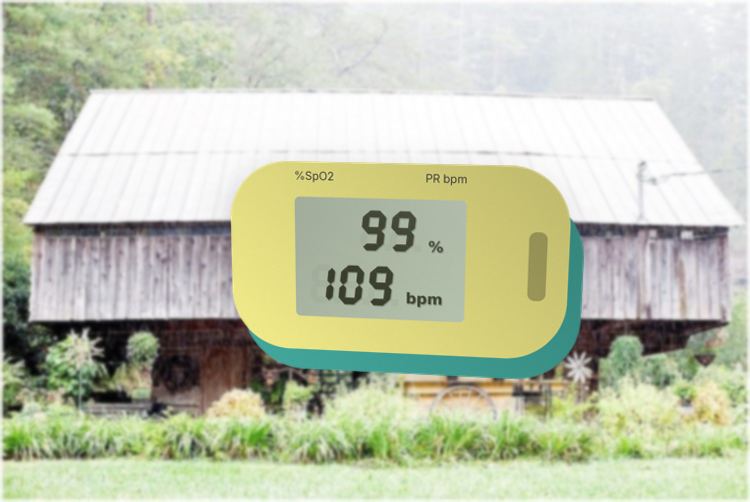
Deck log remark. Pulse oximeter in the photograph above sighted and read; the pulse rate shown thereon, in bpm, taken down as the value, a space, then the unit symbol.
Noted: 109 bpm
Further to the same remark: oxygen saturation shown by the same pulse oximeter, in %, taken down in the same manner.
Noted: 99 %
